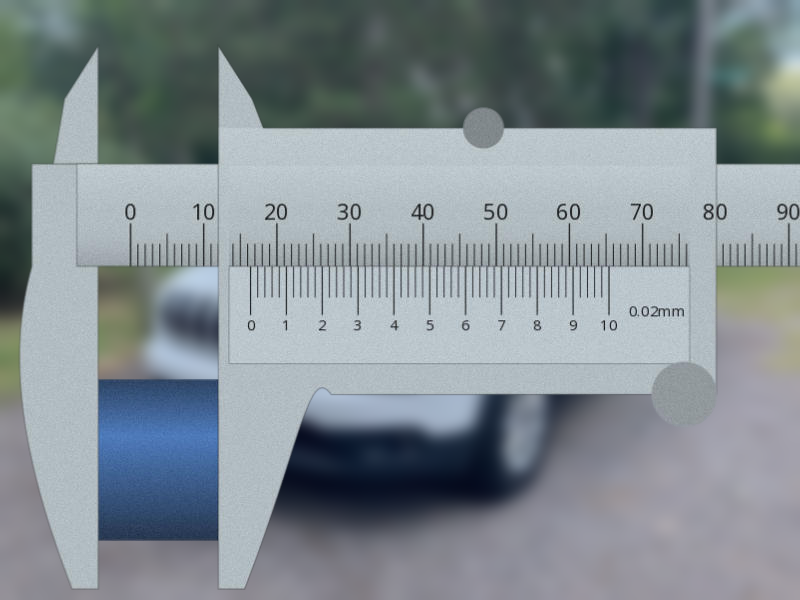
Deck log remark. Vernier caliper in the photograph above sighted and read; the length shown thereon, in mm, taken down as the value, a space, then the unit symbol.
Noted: 16.4 mm
